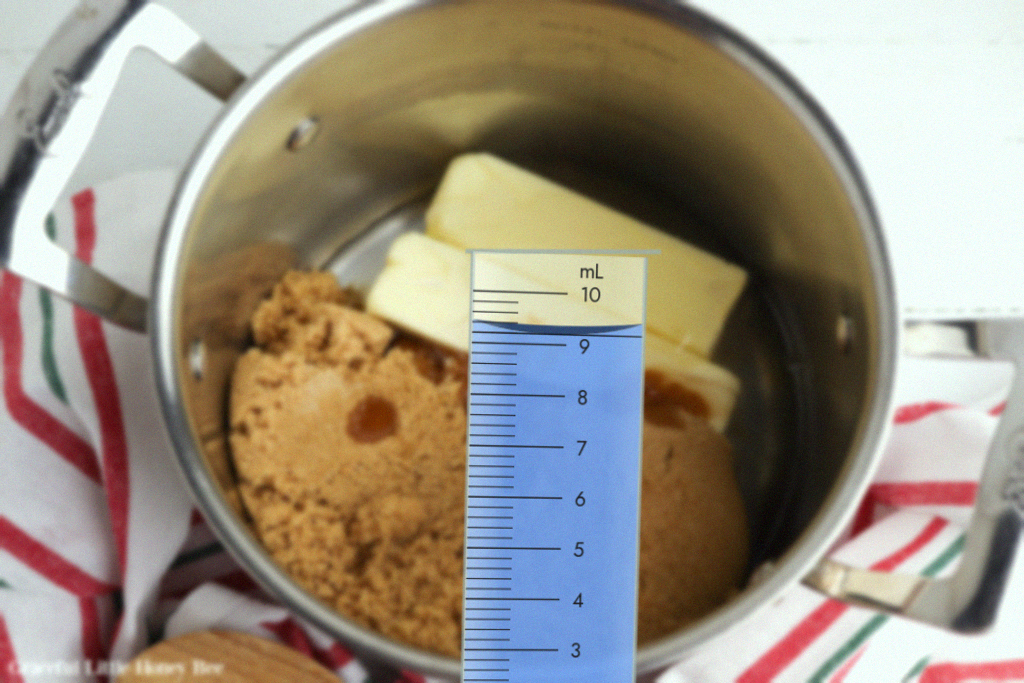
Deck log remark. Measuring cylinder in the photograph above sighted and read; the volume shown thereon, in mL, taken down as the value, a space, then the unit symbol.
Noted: 9.2 mL
